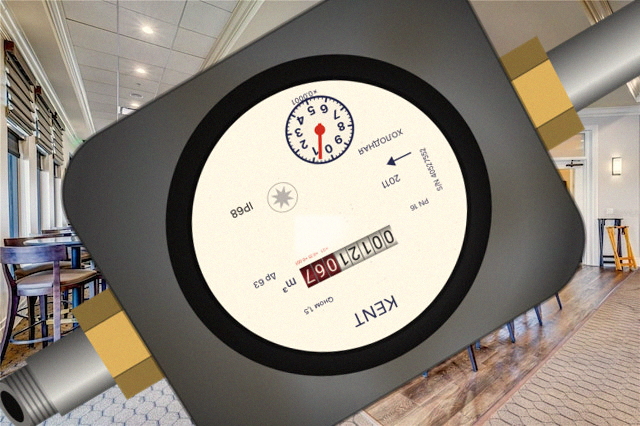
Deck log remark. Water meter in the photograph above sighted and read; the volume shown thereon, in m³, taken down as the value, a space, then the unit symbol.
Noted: 121.0670 m³
